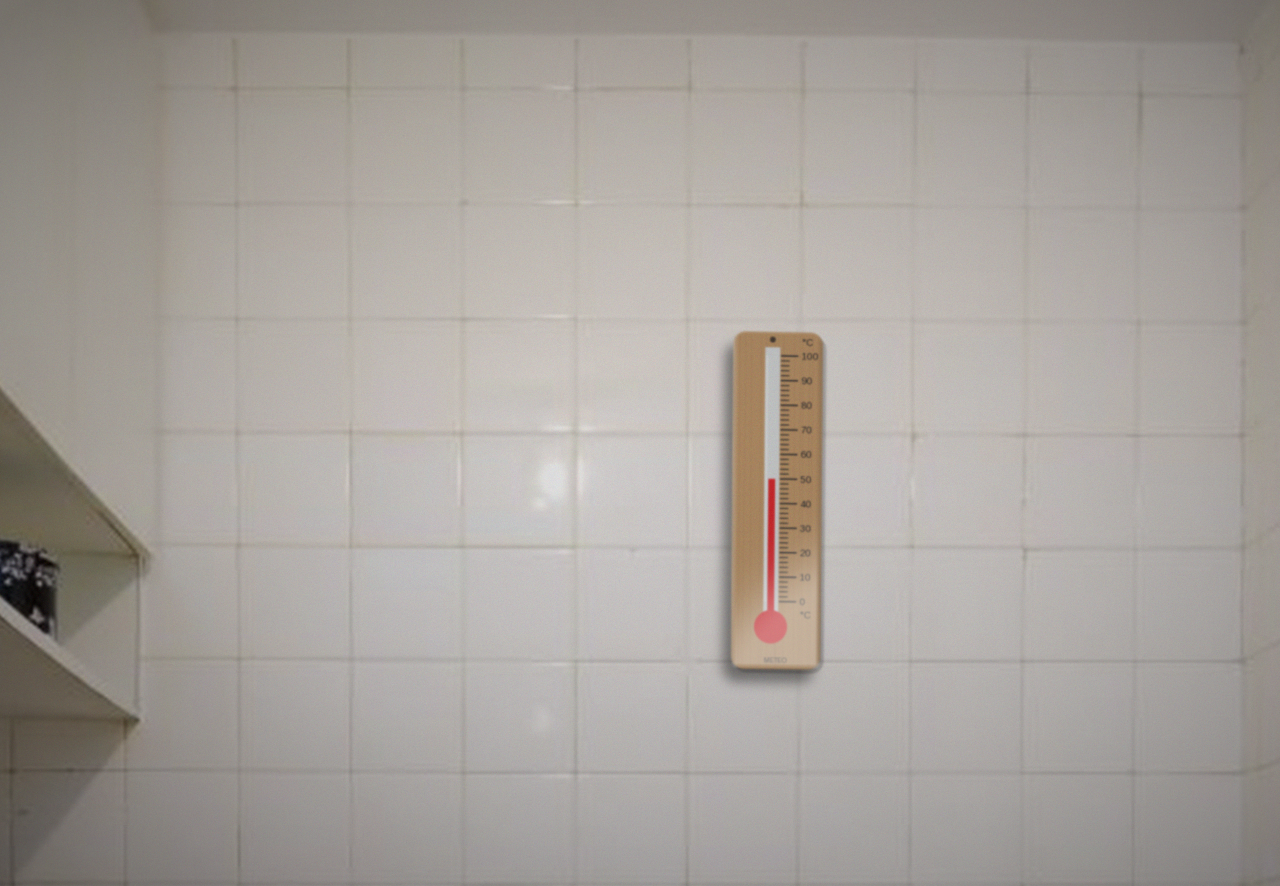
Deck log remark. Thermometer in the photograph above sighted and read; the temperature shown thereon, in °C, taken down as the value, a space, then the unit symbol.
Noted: 50 °C
